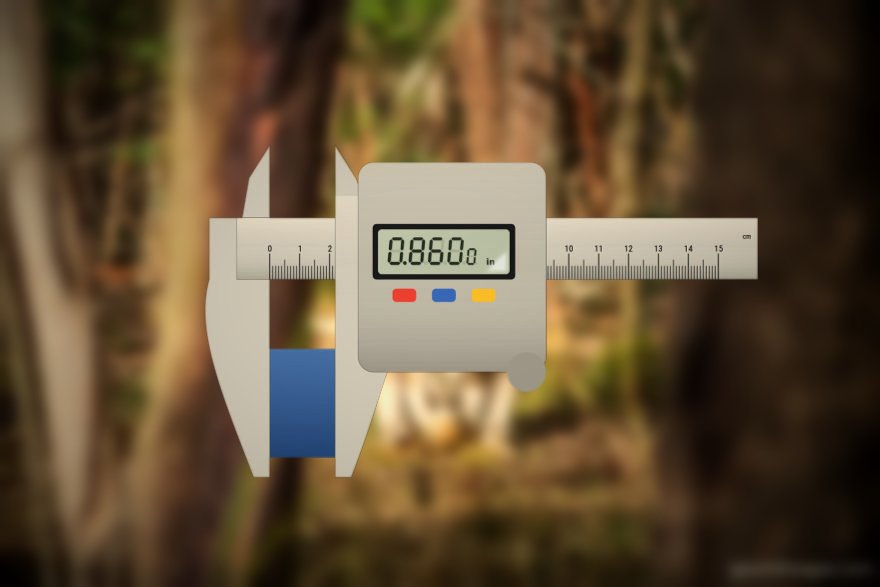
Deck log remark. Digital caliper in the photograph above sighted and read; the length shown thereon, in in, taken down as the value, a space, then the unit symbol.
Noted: 0.8600 in
